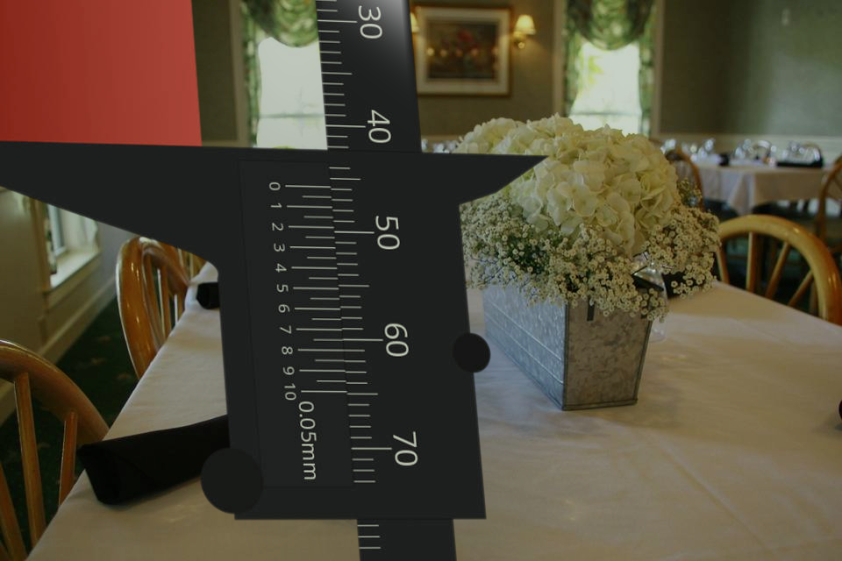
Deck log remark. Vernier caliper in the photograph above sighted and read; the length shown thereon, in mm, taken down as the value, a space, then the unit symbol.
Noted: 45.8 mm
